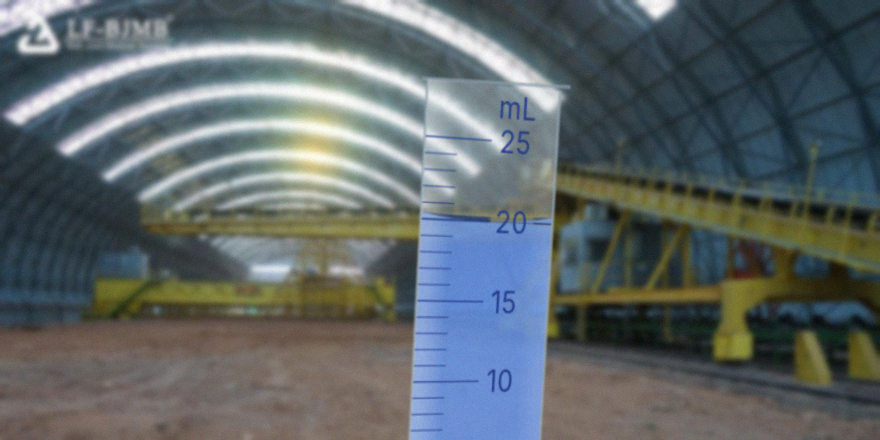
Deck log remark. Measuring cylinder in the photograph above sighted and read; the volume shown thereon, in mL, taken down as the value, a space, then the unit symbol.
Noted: 20 mL
